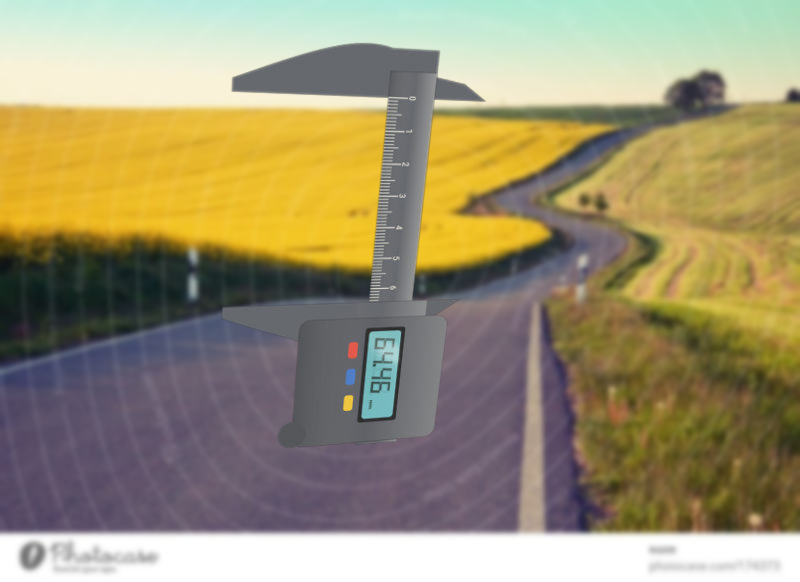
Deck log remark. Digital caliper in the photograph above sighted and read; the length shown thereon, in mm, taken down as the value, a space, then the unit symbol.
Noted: 64.46 mm
